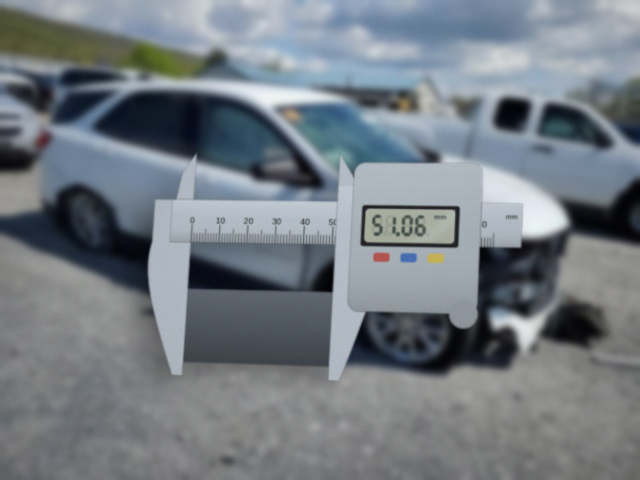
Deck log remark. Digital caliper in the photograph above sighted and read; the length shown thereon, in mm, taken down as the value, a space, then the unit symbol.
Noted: 51.06 mm
